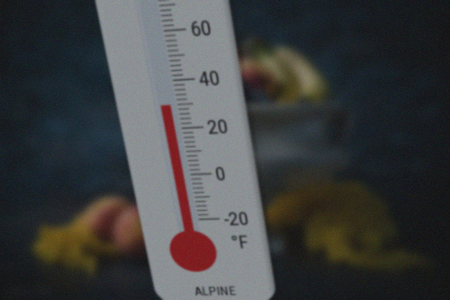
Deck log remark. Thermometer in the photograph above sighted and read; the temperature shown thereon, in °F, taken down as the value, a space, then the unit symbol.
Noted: 30 °F
